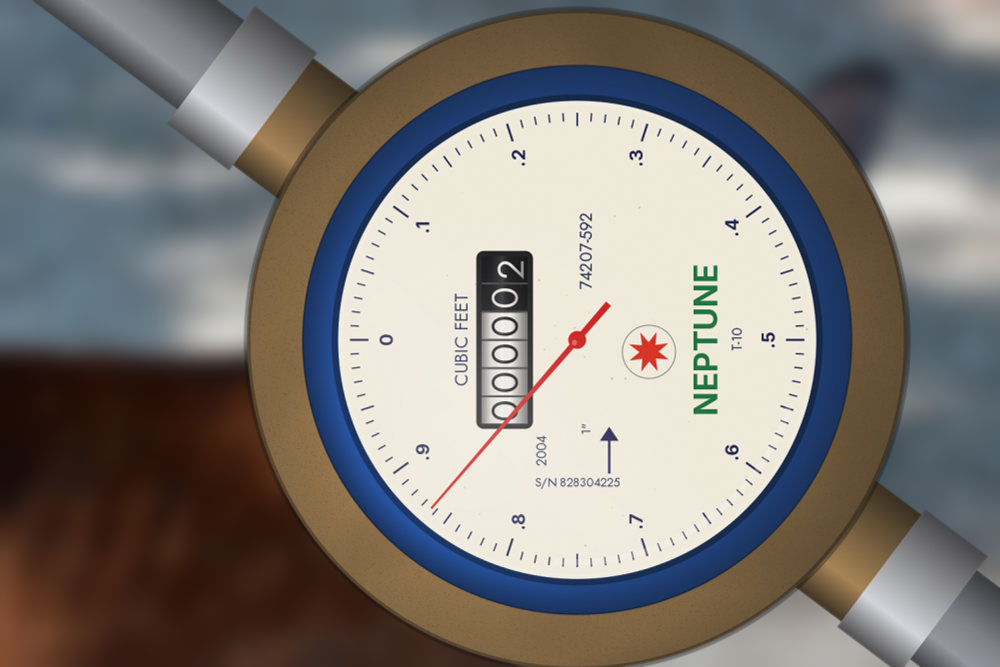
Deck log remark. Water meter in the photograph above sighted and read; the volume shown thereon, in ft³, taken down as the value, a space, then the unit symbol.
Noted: 1.86 ft³
